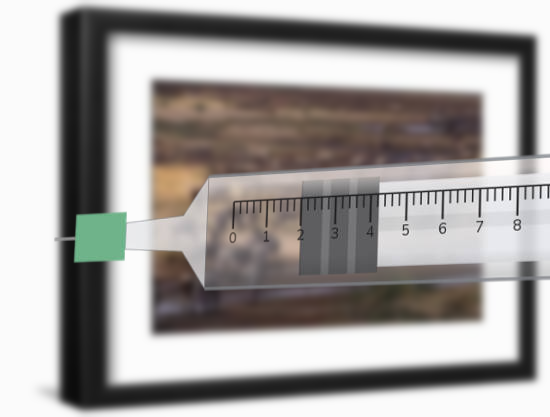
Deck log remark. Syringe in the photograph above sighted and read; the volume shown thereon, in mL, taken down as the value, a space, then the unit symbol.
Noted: 2 mL
